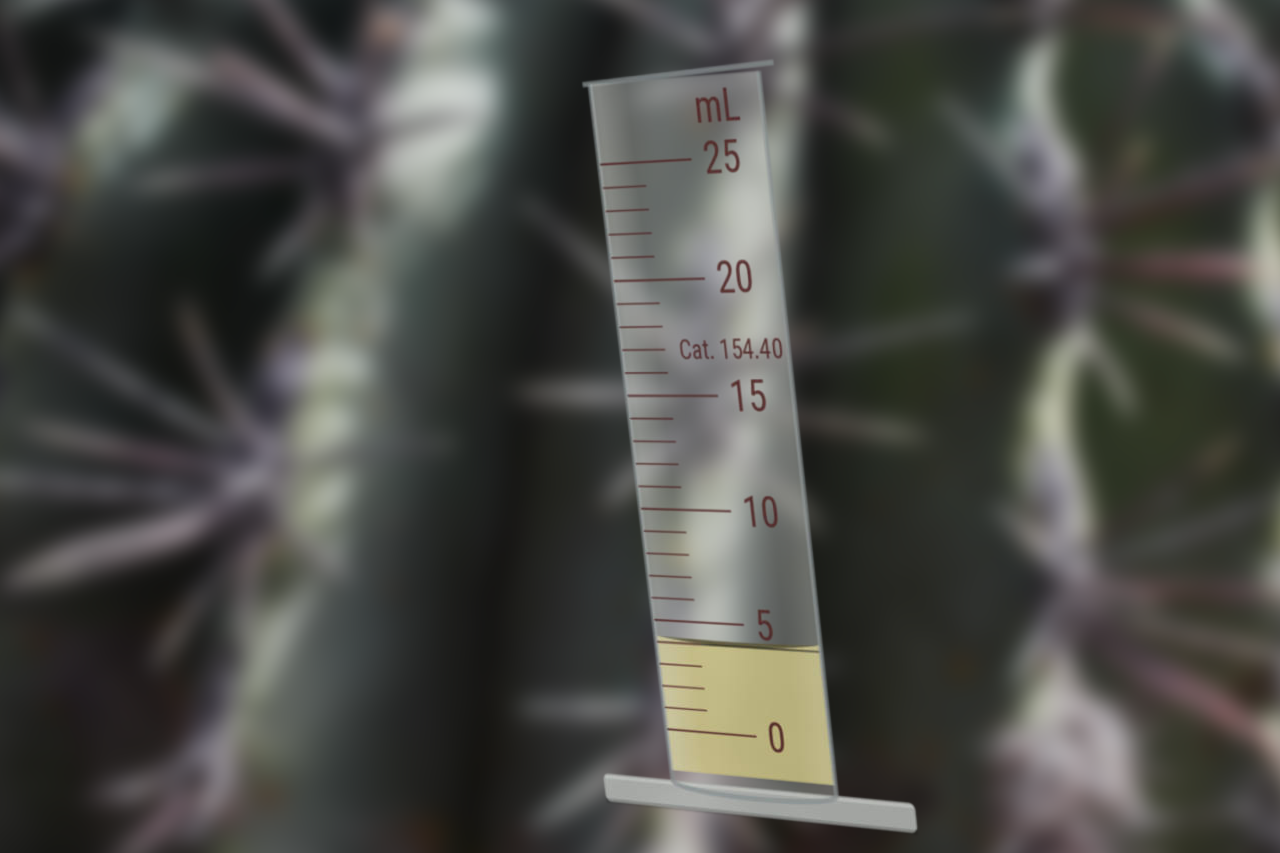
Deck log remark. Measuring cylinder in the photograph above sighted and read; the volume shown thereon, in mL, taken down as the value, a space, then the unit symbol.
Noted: 4 mL
